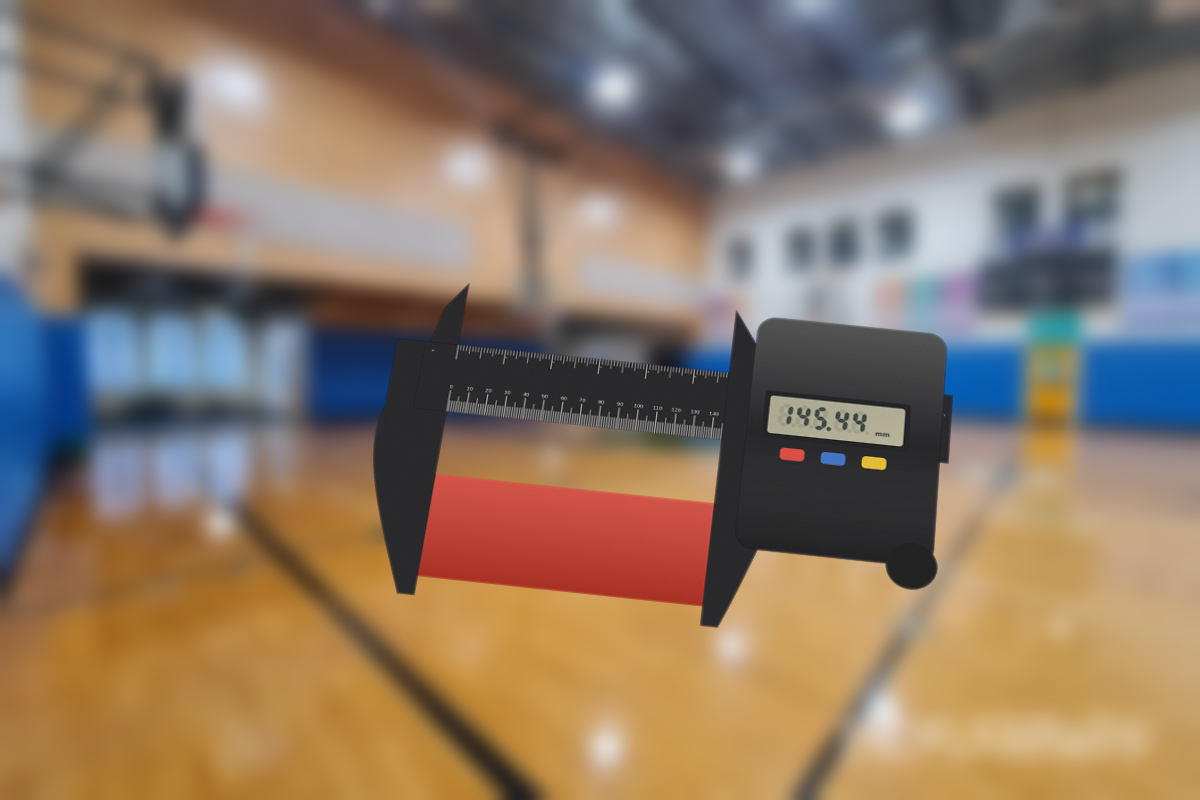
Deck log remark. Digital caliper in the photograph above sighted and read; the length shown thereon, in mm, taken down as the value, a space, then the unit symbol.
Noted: 145.44 mm
